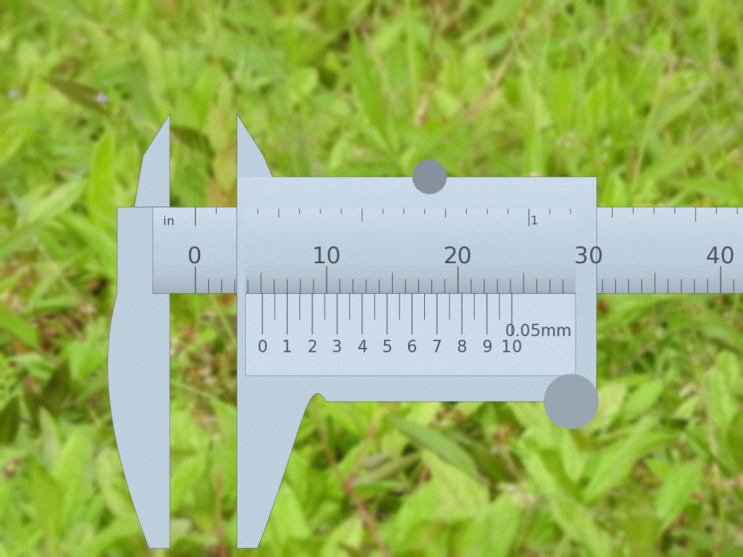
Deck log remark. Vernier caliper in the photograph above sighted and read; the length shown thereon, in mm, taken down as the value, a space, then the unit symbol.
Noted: 5.1 mm
